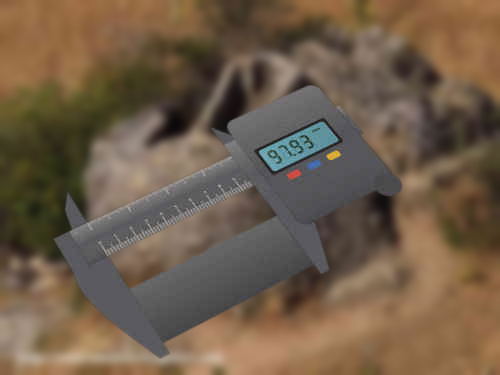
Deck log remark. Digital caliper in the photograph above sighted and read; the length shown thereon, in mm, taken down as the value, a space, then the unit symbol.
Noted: 97.93 mm
